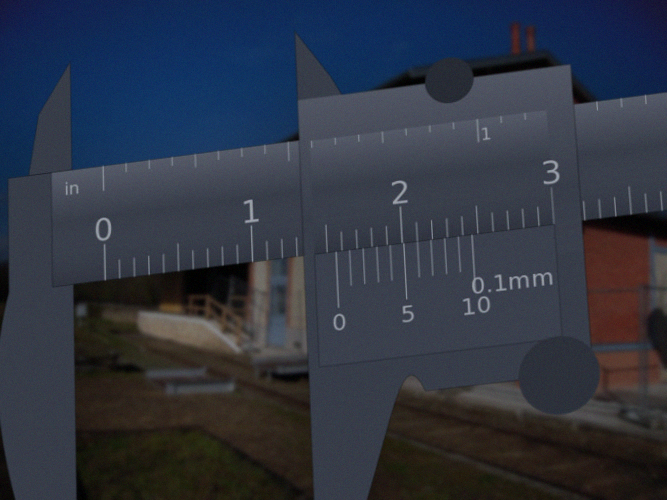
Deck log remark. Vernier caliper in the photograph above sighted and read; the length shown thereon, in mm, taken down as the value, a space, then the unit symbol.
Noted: 15.6 mm
